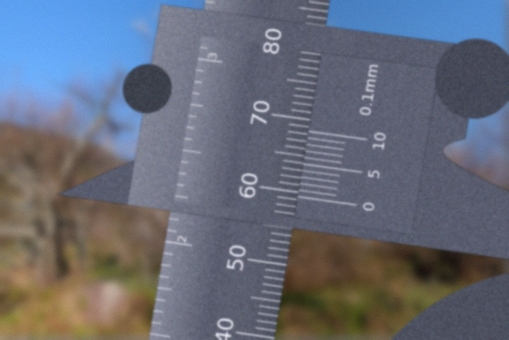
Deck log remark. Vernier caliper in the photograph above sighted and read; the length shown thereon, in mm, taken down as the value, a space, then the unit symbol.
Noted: 59.4 mm
